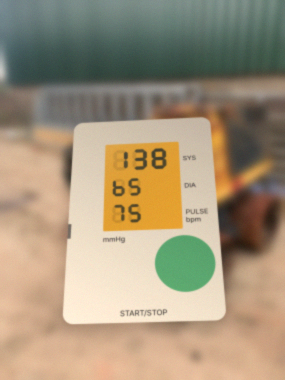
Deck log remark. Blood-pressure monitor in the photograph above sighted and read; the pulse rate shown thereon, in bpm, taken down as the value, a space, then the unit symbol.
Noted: 75 bpm
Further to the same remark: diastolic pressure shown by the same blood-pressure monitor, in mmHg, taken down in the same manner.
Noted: 65 mmHg
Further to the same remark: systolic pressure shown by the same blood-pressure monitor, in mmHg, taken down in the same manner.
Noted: 138 mmHg
